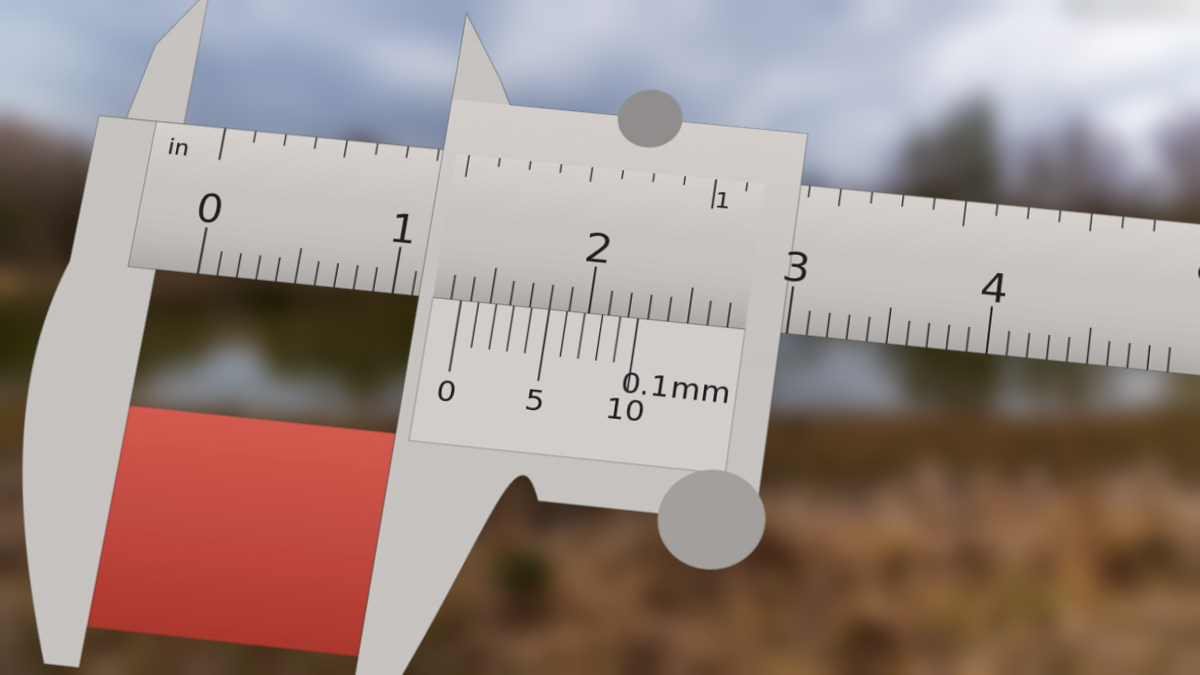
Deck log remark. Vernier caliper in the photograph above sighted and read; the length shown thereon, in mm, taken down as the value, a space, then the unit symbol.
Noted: 13.5 mm
